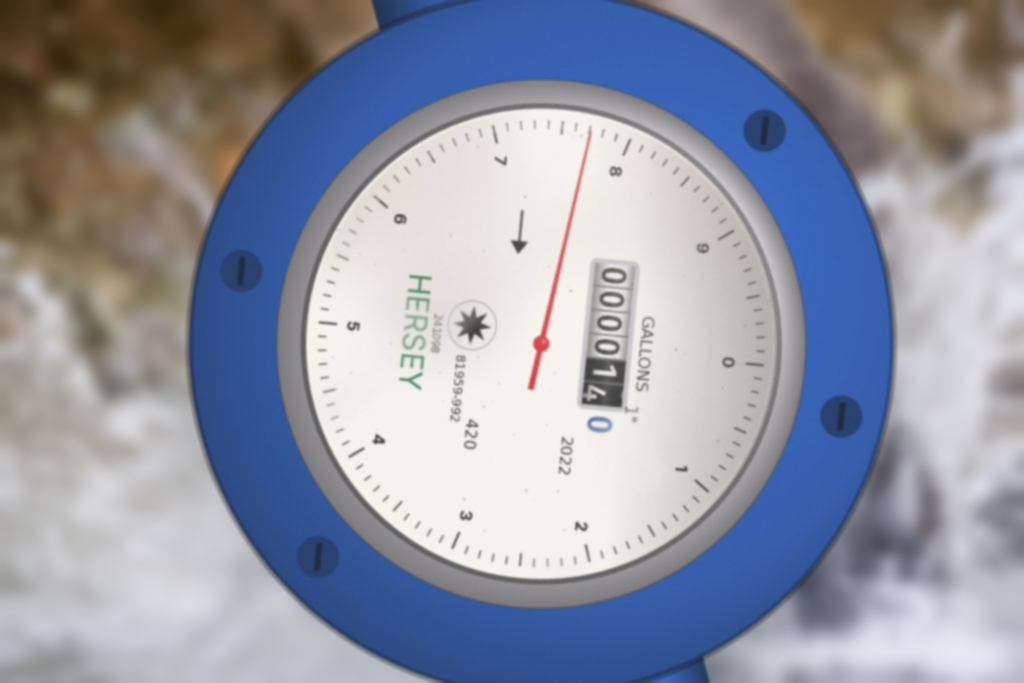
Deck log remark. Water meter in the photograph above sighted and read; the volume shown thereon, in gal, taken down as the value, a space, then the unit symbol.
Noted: 137.7 gal
